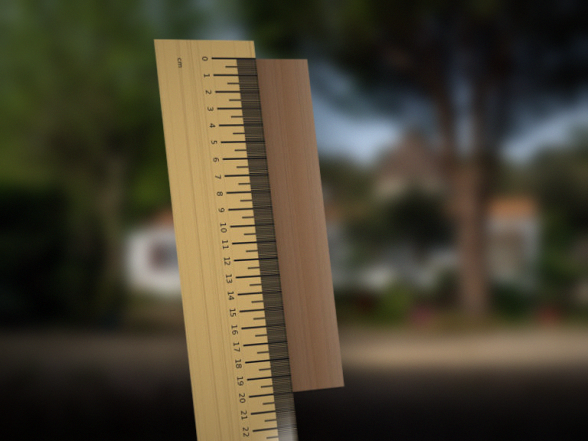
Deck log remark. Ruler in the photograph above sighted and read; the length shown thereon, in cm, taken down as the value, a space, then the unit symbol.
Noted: 20 cm
